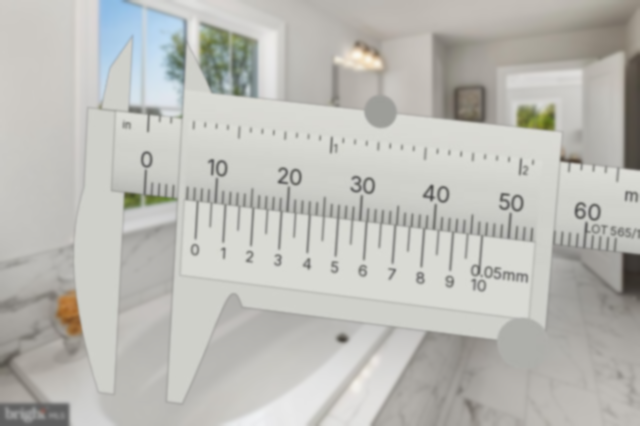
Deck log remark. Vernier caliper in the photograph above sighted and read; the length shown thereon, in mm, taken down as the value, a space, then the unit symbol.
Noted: 7.5 mm
